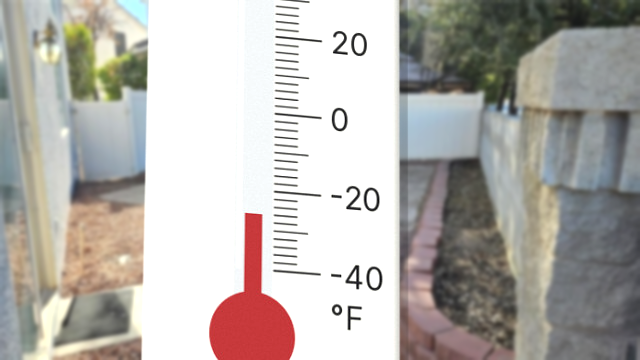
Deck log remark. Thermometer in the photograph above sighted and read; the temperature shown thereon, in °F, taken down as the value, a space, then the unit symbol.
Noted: -26 °F
